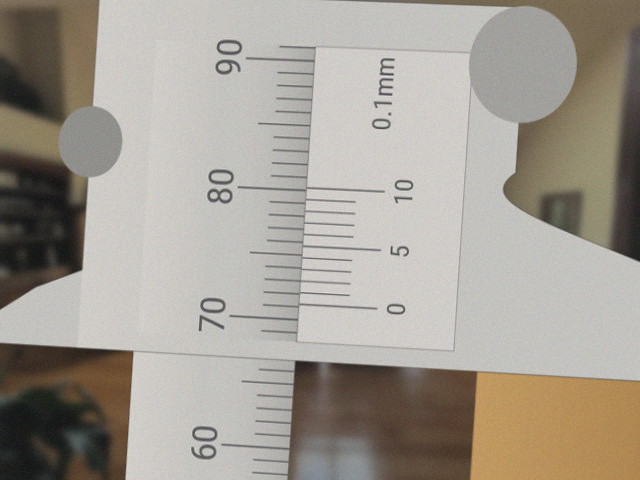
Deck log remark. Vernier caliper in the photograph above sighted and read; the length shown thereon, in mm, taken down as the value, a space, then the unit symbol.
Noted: 71.2 mm
